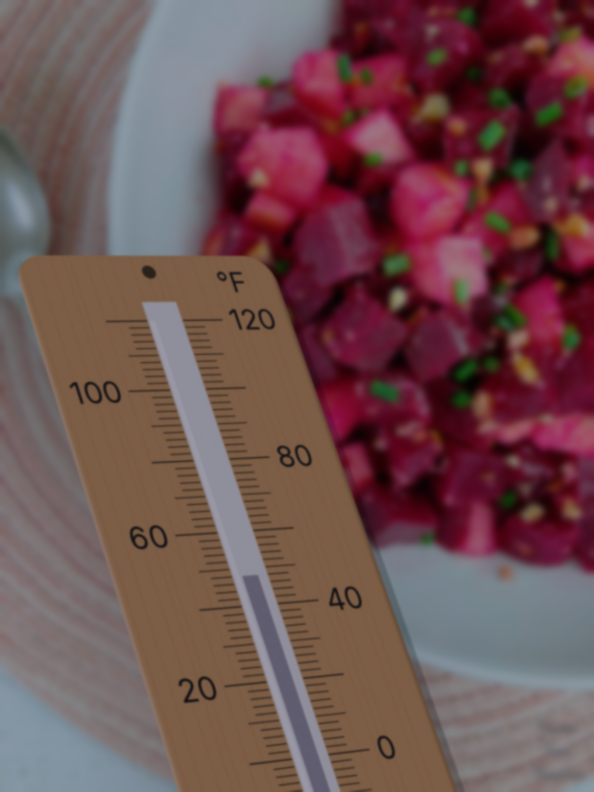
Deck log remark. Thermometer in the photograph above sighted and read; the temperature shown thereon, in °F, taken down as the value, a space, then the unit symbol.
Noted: 48 °F
